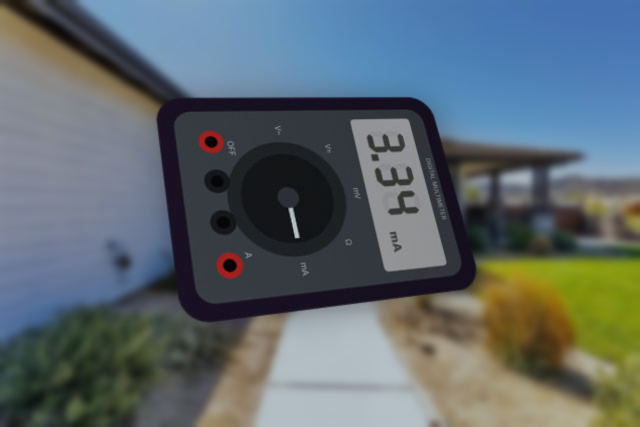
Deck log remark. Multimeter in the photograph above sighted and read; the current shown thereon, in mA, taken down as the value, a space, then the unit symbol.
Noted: 3.34 mA
